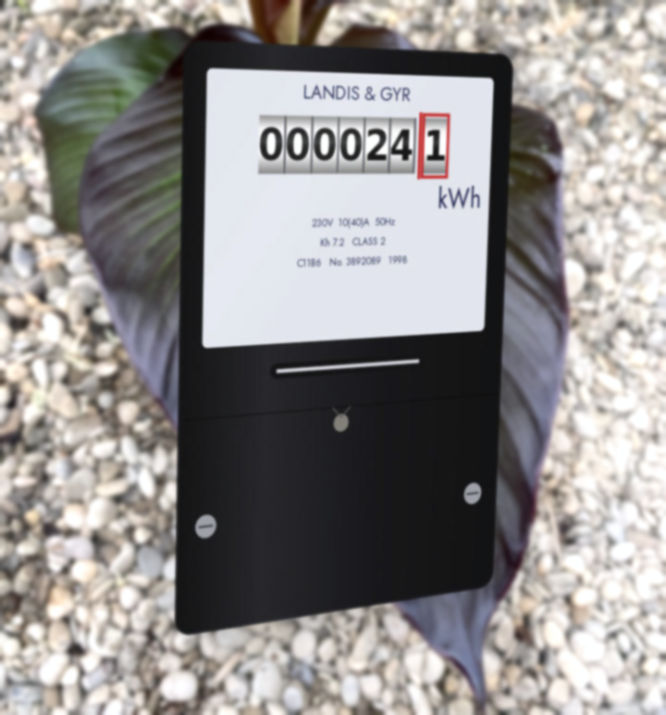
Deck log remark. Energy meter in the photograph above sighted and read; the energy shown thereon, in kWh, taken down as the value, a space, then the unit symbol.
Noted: 24.1 kWh
